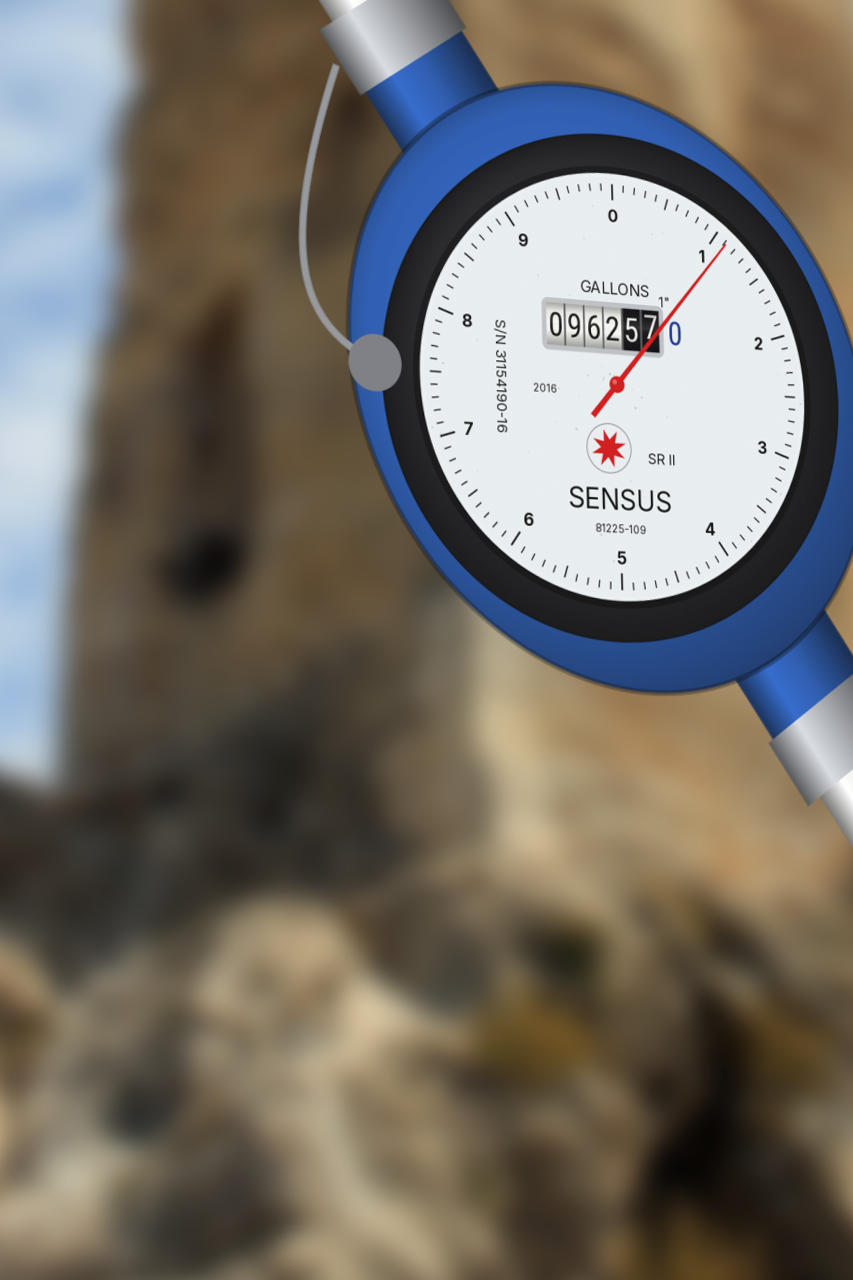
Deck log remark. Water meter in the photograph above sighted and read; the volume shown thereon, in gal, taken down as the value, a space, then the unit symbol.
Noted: 962571.1 gal
